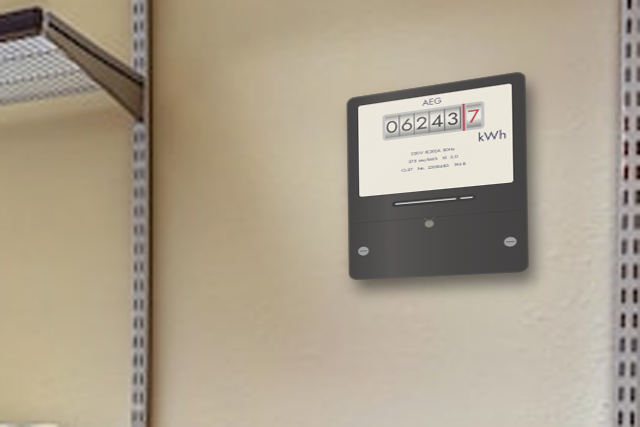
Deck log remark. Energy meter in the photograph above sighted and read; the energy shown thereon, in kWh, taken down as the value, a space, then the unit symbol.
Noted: 6243.7 kWh
